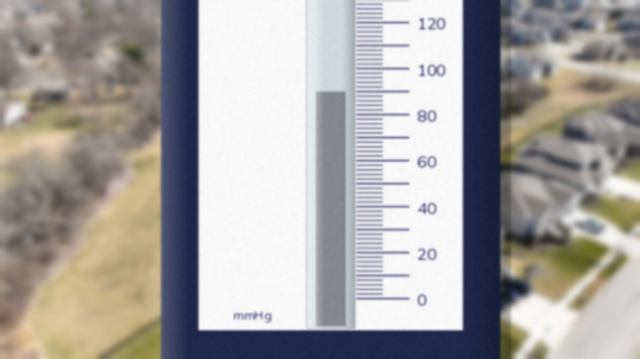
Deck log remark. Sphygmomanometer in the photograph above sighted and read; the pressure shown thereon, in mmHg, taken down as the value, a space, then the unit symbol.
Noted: 90 mmHg
